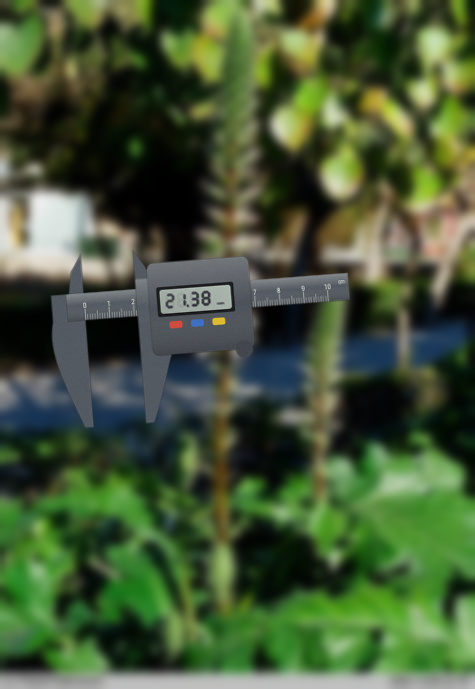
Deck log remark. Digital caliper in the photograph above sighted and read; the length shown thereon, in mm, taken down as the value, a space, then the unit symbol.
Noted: 21.38 mm
